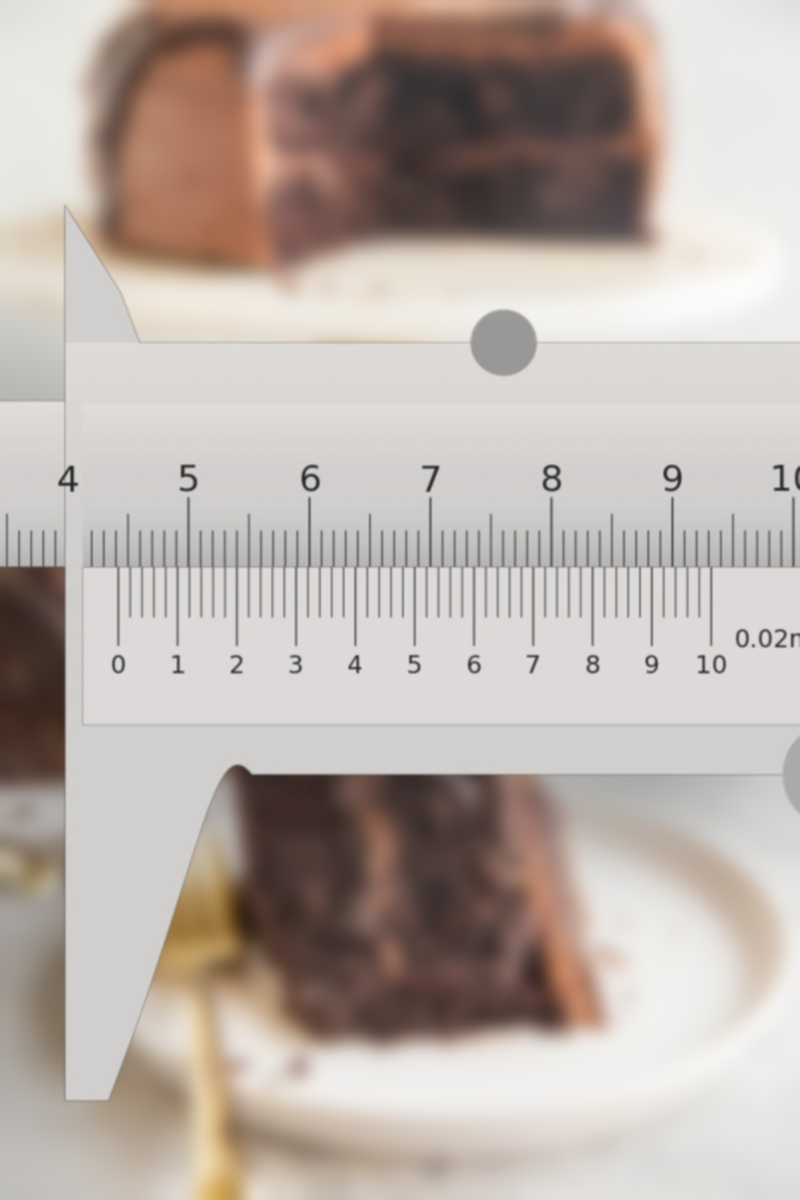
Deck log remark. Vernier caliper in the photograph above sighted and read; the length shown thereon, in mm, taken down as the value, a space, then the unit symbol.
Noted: 44.2 mm
